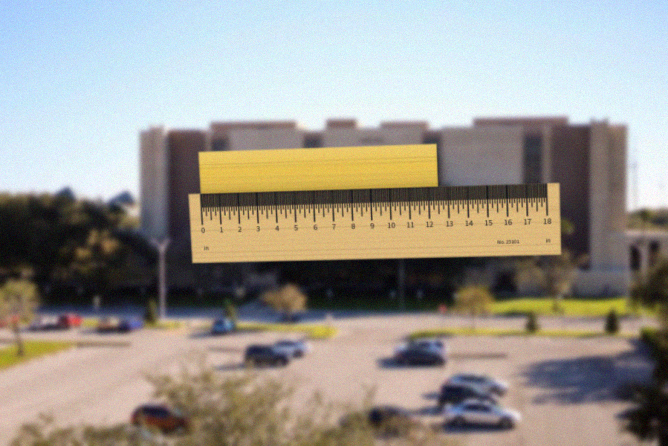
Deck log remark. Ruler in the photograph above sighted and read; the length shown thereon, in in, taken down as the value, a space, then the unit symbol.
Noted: 12.5 in
